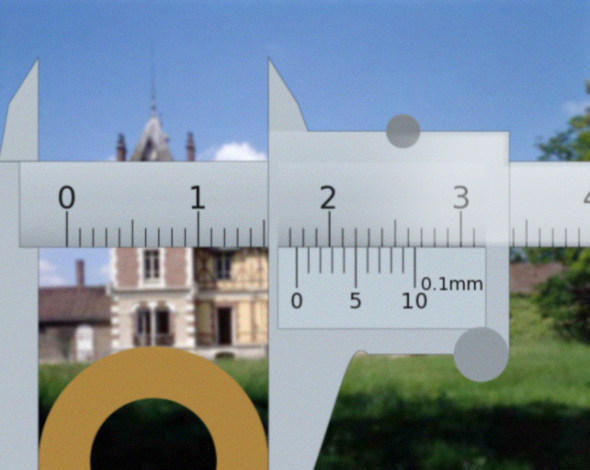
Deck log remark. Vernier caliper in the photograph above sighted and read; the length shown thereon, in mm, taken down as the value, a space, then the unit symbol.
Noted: 17.5 mm
